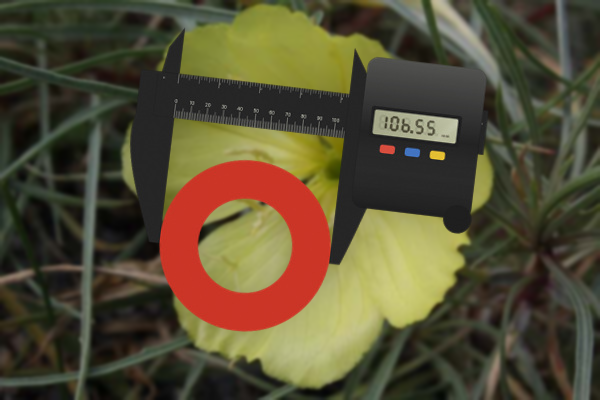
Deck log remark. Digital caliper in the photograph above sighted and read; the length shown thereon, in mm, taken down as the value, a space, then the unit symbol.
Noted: 106.55 mm
